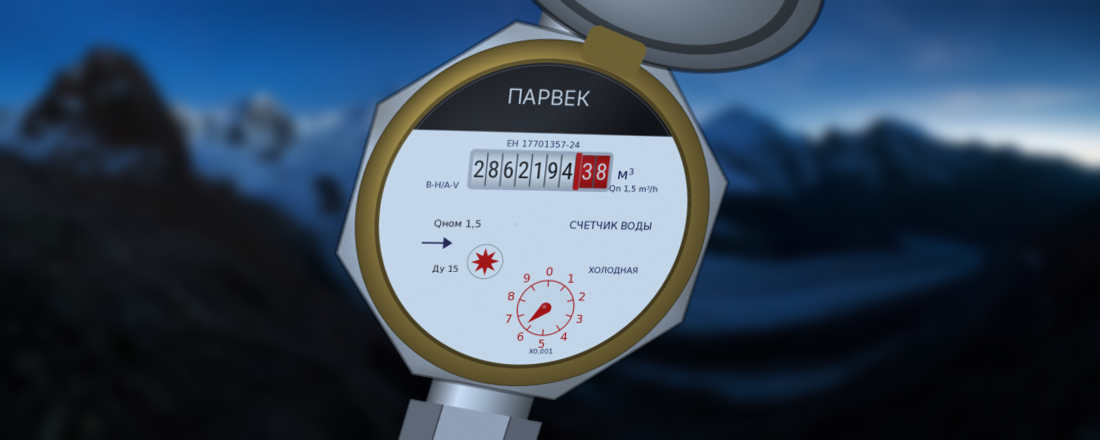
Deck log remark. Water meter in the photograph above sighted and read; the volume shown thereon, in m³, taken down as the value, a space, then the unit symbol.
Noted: 2862194.386 m³
